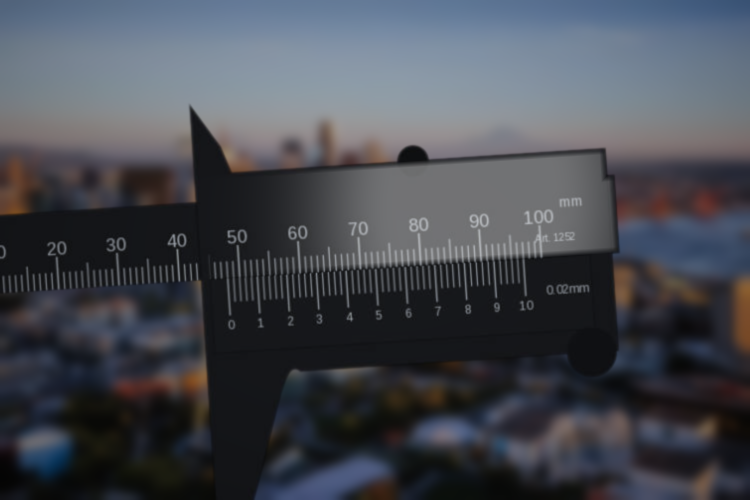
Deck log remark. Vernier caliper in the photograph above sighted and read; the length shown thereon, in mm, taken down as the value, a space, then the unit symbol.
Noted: 48.0 mm
